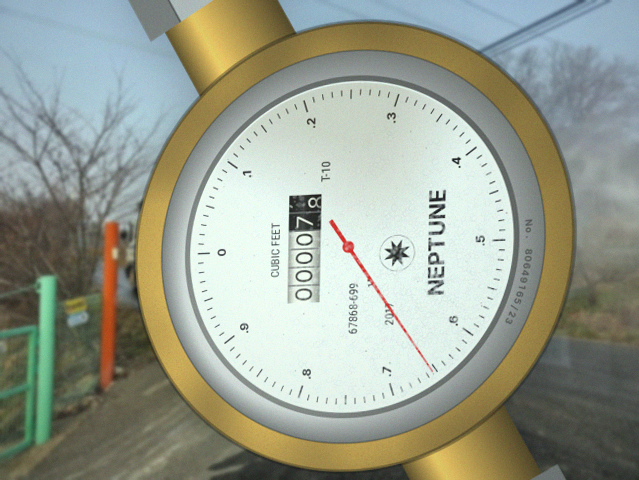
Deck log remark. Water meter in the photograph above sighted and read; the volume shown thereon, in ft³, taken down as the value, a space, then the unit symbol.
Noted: 77.65 ft³
